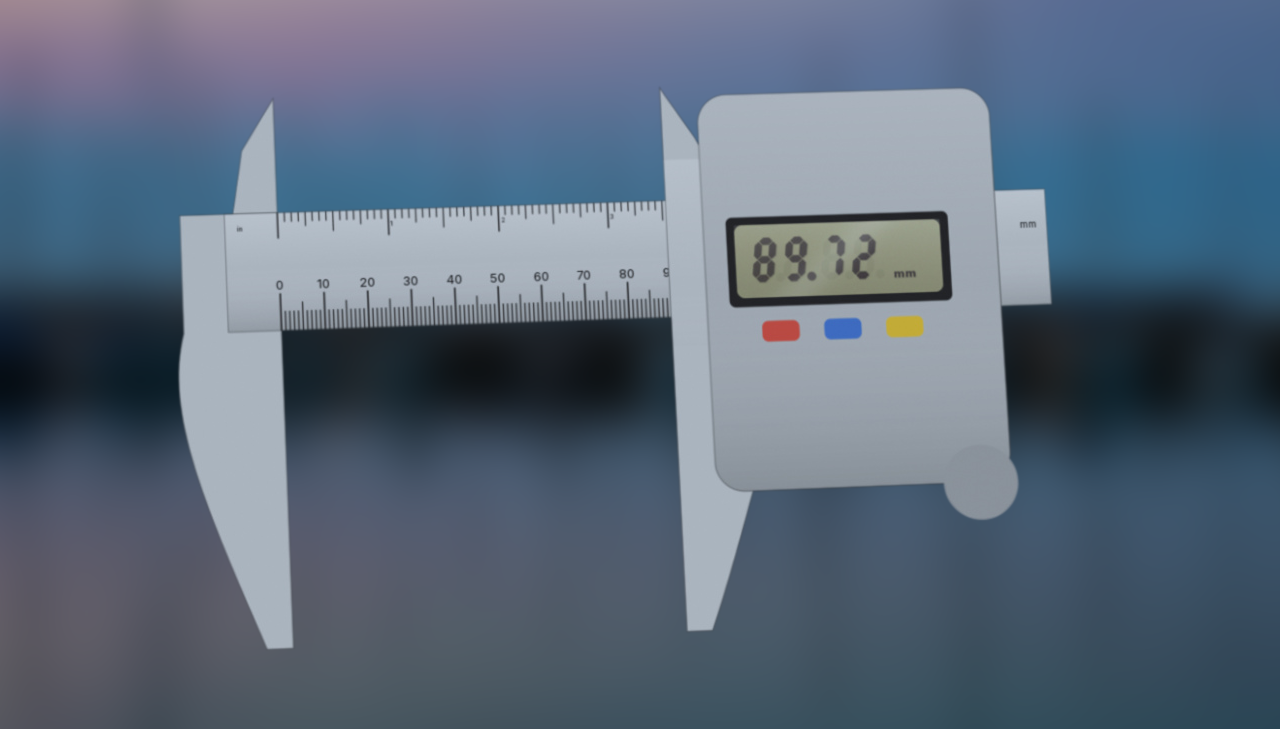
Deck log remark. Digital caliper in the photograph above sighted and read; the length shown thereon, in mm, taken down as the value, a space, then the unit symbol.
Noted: 89.72 mm
